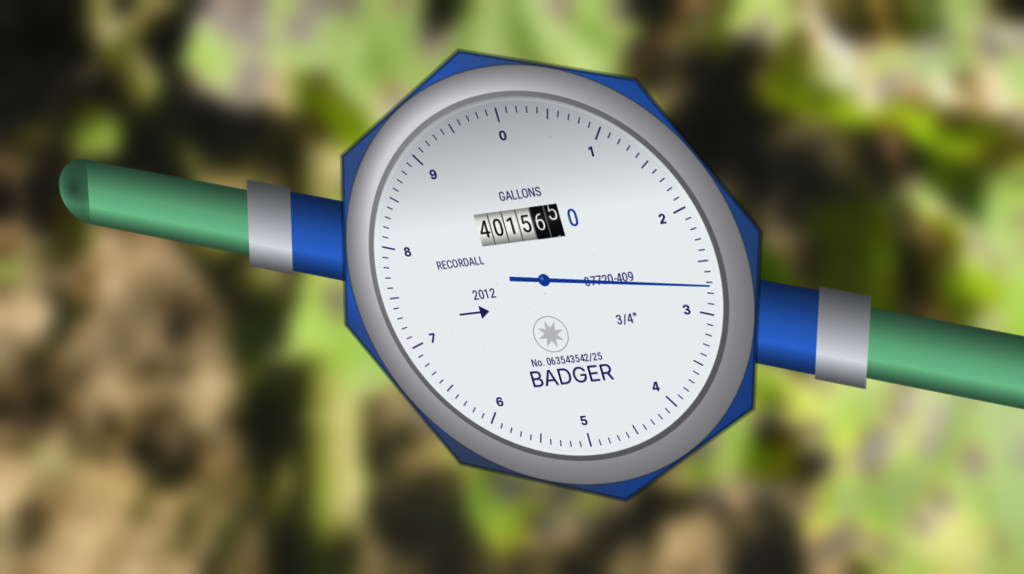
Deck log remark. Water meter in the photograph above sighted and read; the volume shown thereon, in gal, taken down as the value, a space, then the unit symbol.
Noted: 4015652.7 gal
